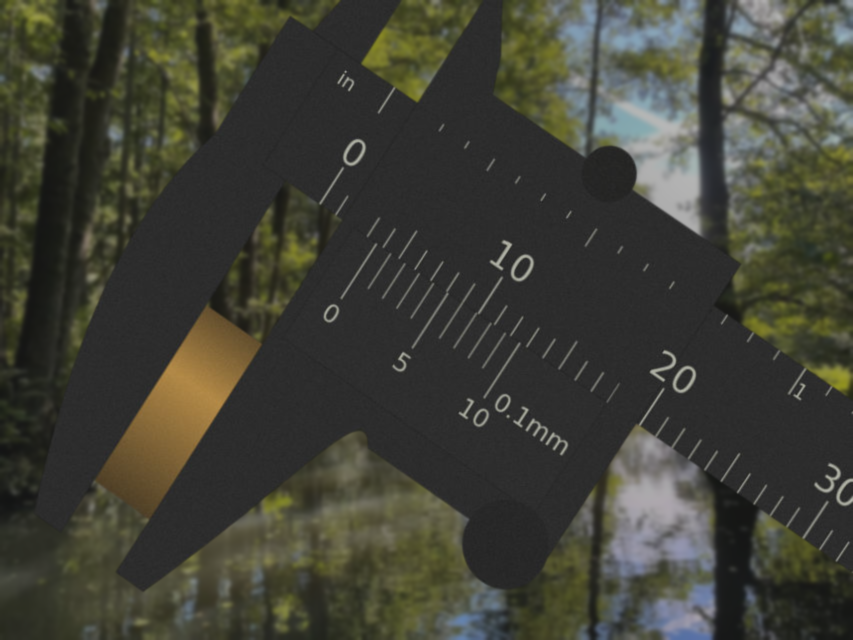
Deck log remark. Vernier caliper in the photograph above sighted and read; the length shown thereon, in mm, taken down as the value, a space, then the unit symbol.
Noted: 3.6 mm
